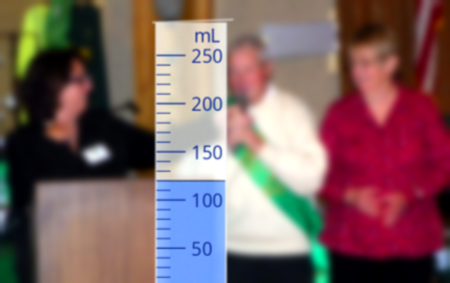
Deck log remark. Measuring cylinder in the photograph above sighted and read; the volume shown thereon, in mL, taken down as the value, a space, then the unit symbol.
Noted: 120 mL
